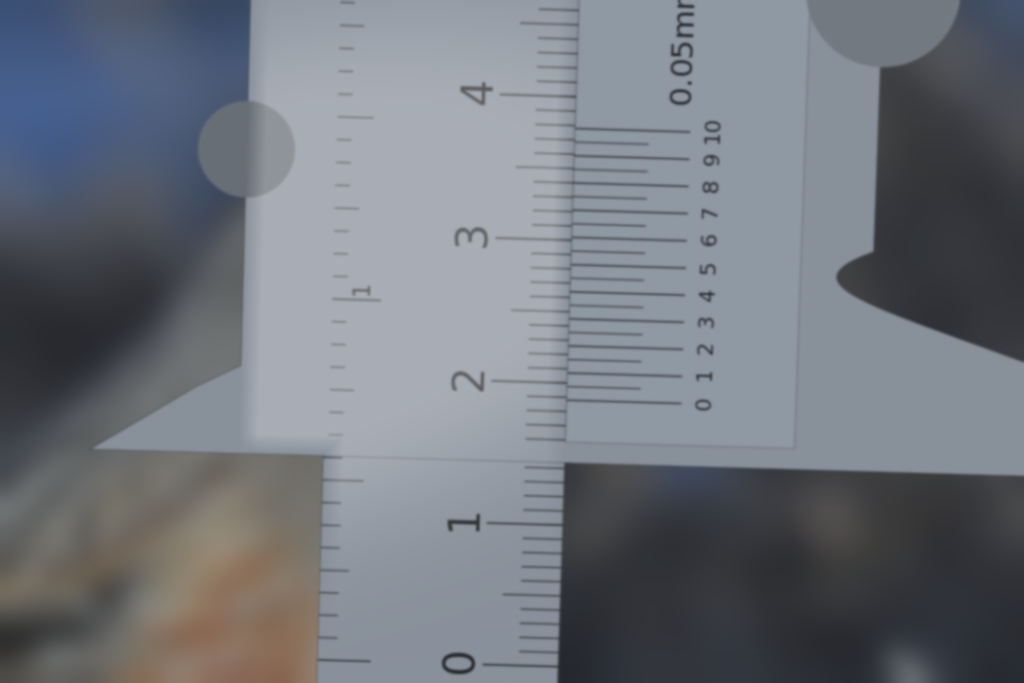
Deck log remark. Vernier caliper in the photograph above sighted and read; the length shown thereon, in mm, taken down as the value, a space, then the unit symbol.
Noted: 18.8 mm
